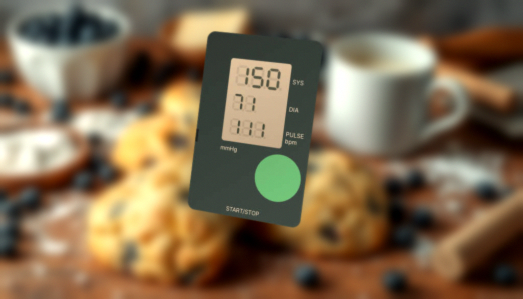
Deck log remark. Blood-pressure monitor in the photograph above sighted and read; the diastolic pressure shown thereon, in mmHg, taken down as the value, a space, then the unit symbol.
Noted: 71 mmHg
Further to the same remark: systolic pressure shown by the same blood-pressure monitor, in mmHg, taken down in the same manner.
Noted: 150 mmHg
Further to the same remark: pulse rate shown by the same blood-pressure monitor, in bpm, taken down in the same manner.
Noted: 111 bpm
